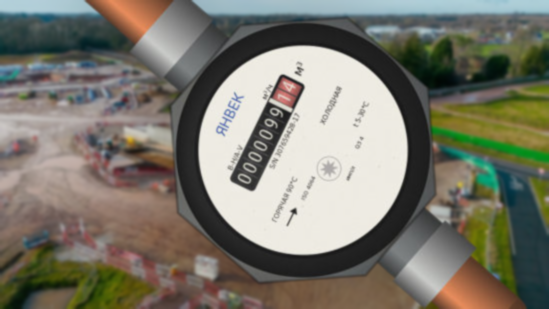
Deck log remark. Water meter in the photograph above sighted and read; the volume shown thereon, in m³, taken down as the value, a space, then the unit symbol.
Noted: 99.14 m³
